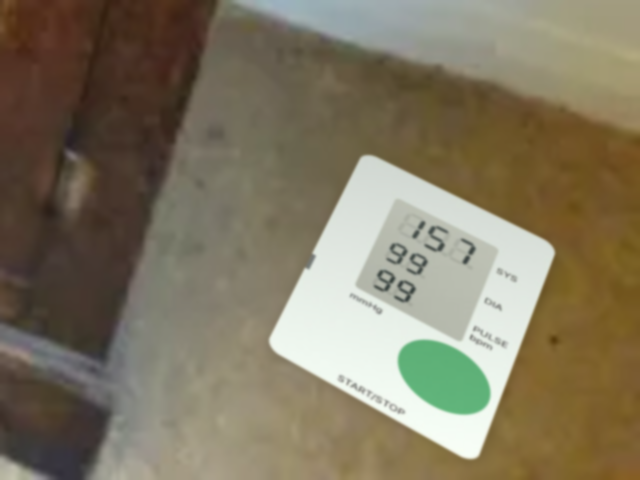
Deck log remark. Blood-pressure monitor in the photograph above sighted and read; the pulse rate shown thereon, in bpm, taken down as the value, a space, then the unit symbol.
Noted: 99 bpm
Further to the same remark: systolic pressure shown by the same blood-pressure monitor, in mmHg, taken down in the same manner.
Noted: 157 mmHg
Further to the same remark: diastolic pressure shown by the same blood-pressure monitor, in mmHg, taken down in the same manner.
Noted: 99 mmHg
